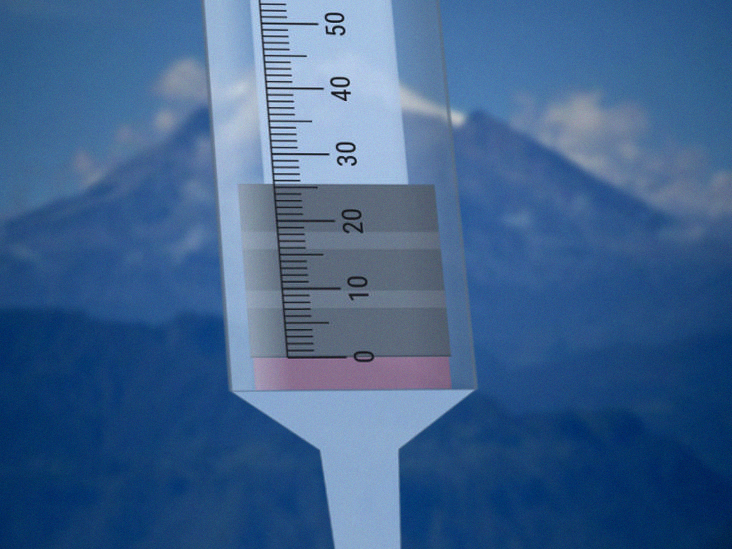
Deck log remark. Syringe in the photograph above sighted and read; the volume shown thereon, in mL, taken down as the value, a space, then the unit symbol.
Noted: 0 mL
